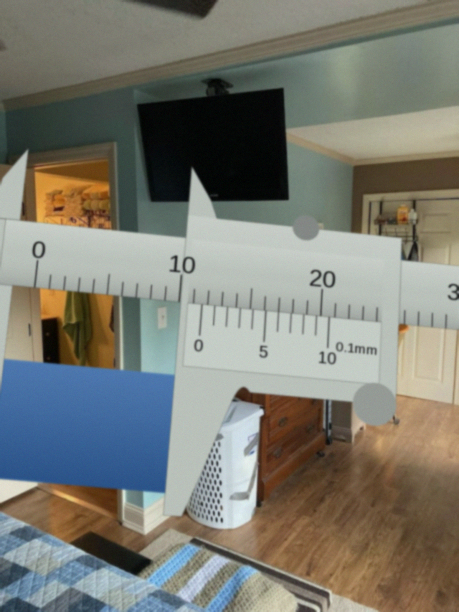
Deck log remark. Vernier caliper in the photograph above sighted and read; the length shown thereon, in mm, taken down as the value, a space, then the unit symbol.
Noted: 11.6 mm
